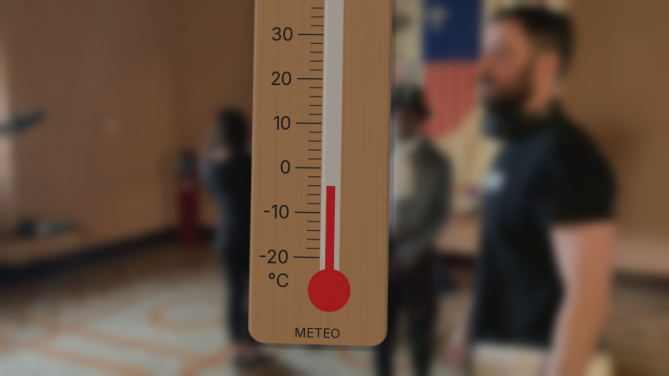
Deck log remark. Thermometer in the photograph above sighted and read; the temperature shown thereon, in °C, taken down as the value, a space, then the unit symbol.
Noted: -4 °C
